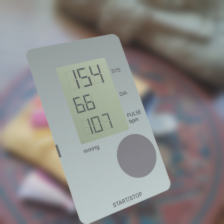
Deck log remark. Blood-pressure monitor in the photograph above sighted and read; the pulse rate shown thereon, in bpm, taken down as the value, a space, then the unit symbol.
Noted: 107 bpm
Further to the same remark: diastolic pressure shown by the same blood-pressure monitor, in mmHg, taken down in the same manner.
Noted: 66 mmHg
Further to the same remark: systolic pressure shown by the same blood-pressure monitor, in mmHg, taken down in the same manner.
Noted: 154 mmHg
